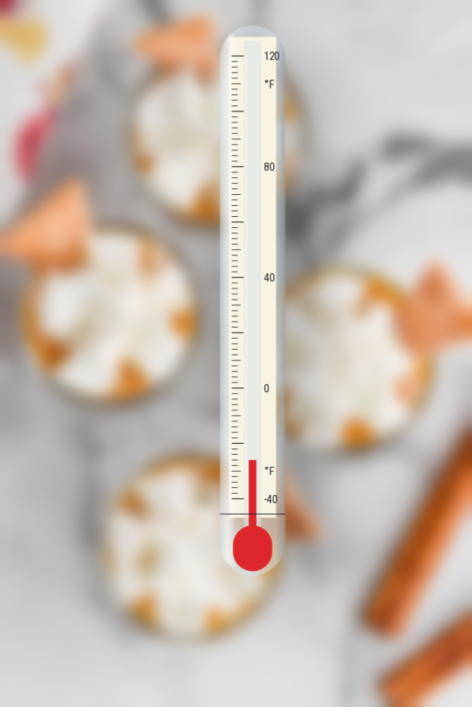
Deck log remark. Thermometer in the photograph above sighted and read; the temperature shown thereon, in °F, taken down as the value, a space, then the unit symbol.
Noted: -26 °F
